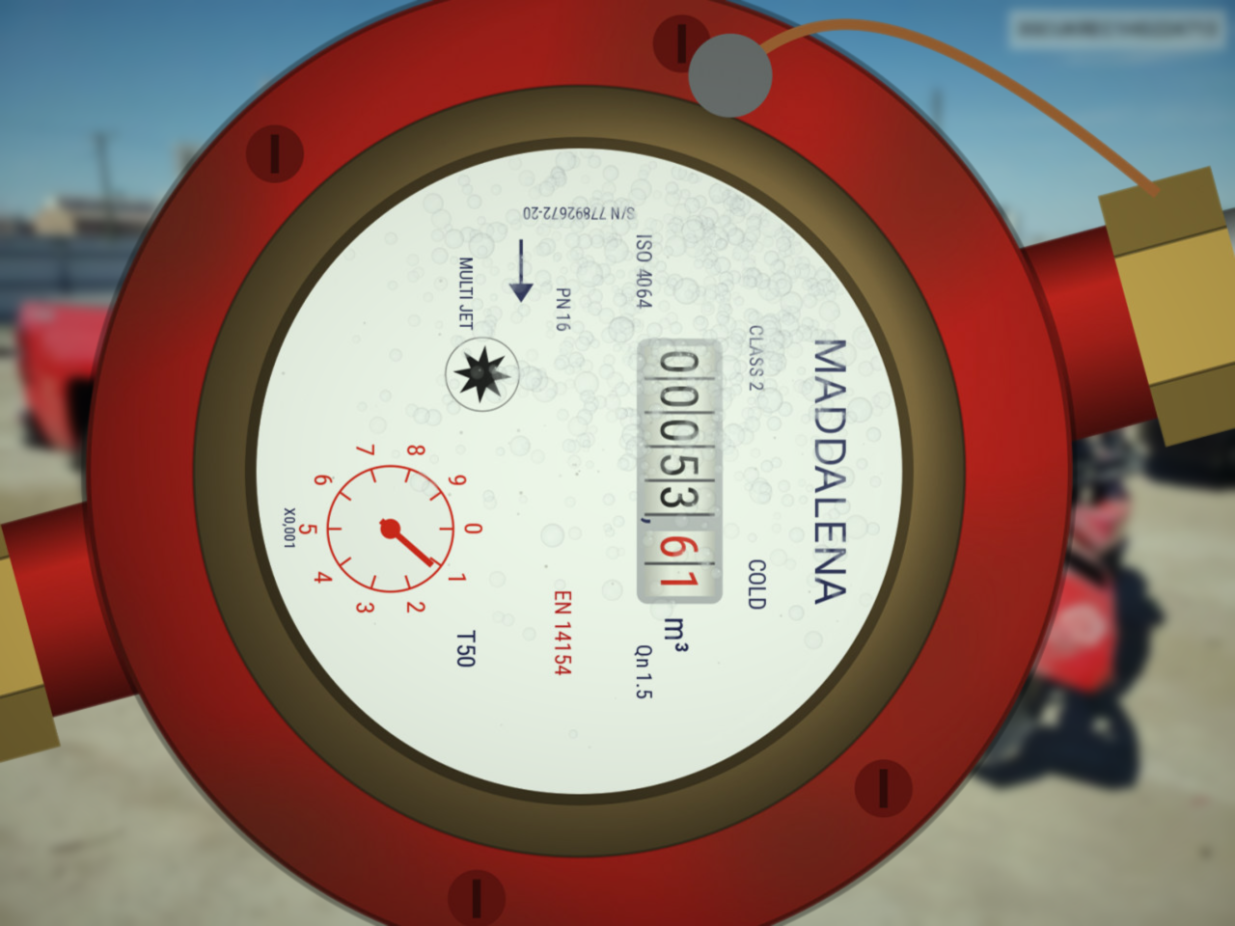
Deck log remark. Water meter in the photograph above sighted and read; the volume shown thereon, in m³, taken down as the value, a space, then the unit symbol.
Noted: 53.611 m³
